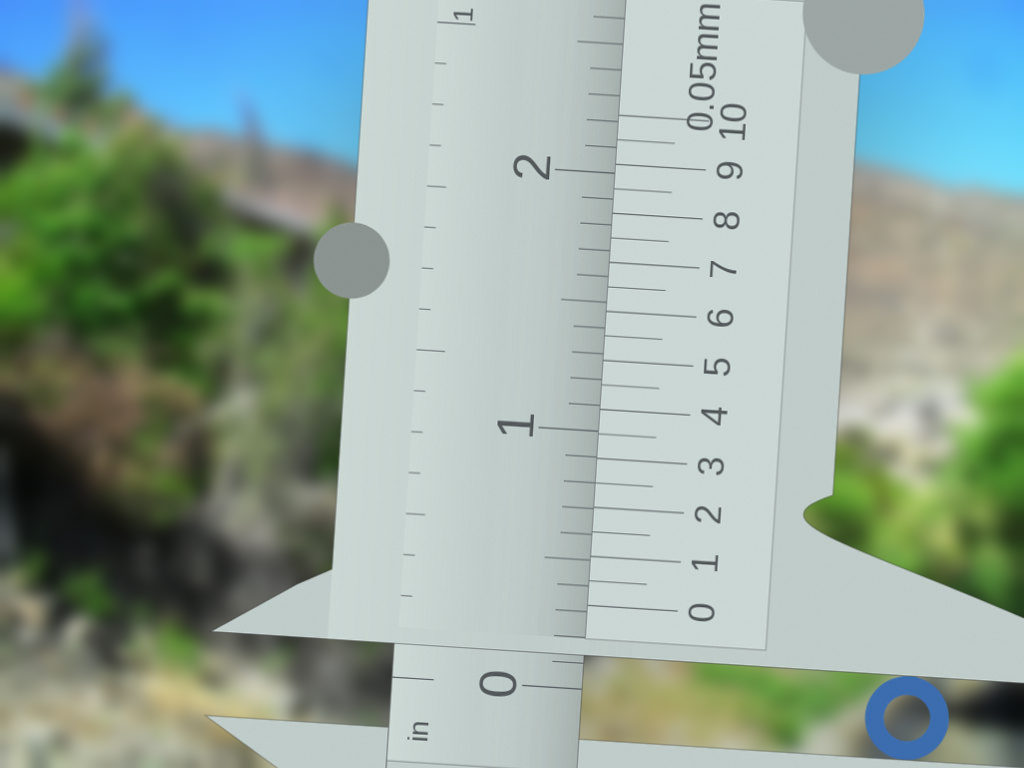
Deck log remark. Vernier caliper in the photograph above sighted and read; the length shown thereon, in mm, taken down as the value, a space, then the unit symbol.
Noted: 3.25 mm
